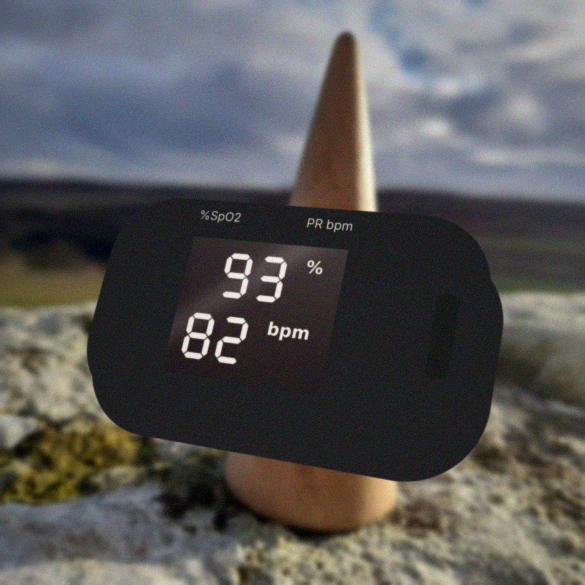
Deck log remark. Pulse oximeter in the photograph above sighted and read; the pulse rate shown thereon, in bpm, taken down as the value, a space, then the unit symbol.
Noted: 82 bpm
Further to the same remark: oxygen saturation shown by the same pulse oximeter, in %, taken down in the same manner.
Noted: 93 %
